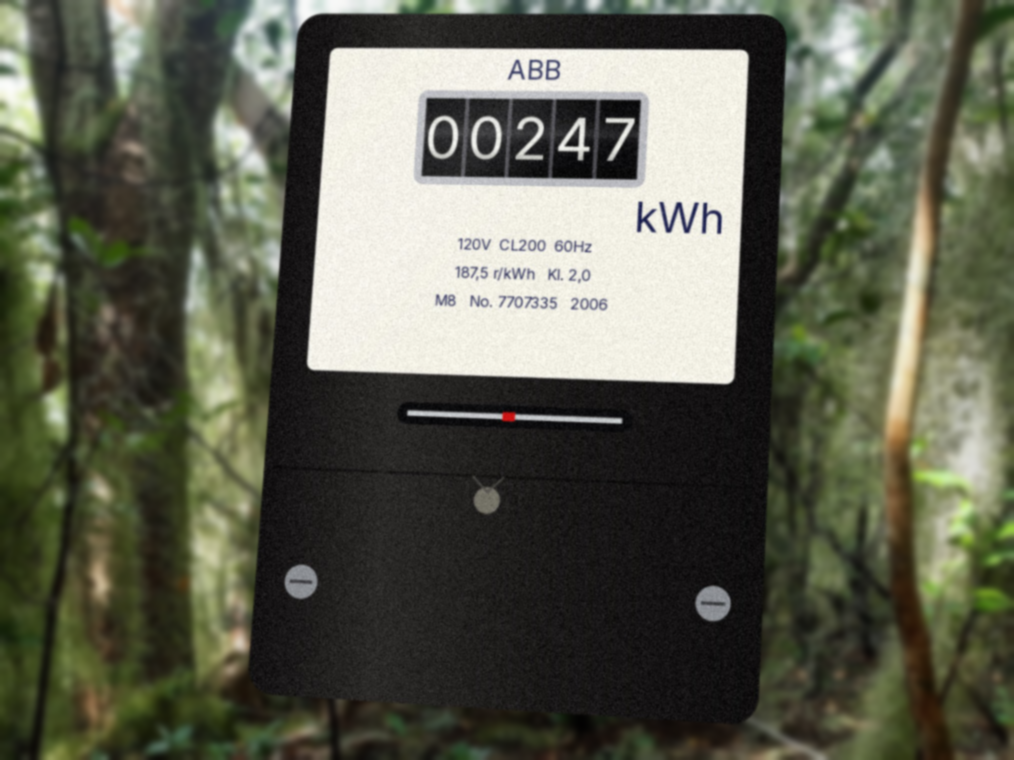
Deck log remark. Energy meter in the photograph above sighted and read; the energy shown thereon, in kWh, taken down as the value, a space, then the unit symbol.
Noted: 247 kWh
